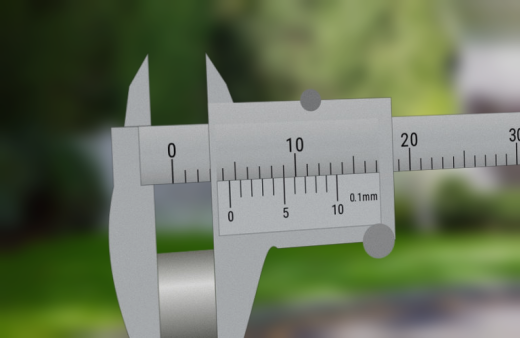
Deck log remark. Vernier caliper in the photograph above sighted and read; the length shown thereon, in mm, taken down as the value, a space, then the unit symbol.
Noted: 4.5 mm
